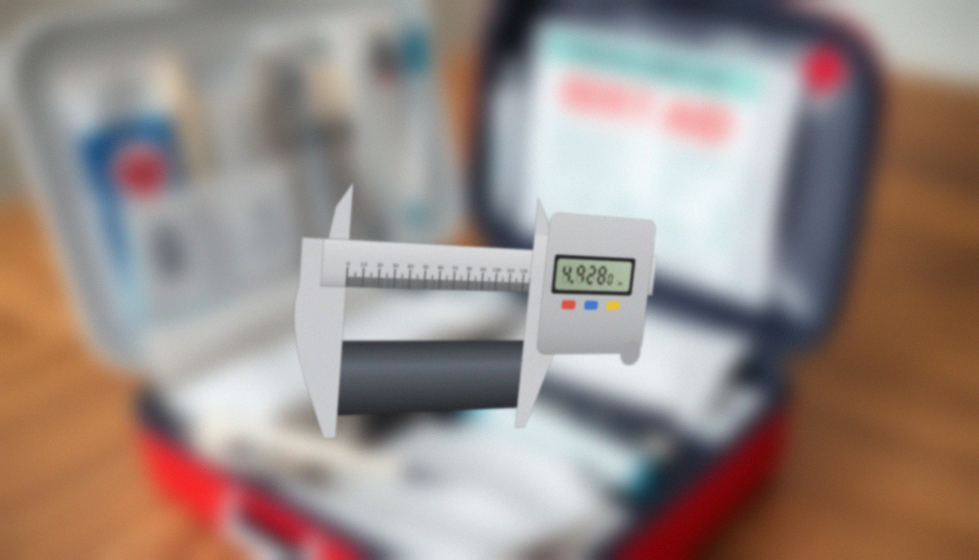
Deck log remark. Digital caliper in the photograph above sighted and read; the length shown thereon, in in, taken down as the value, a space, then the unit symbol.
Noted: 4.9280 in
